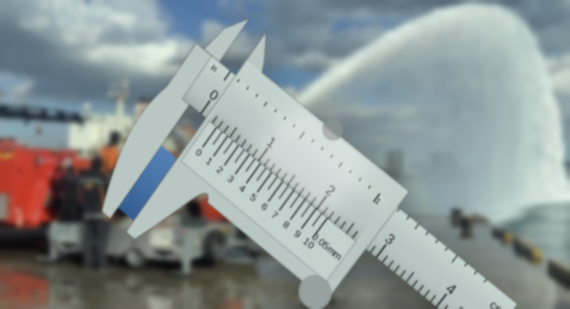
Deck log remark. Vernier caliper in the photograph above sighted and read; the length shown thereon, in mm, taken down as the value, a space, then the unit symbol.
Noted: 2.8 mm
